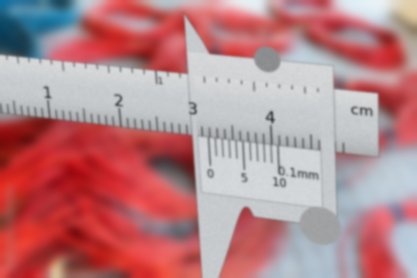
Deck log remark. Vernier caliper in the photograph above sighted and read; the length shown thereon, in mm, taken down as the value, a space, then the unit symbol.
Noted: 31.8 mm
